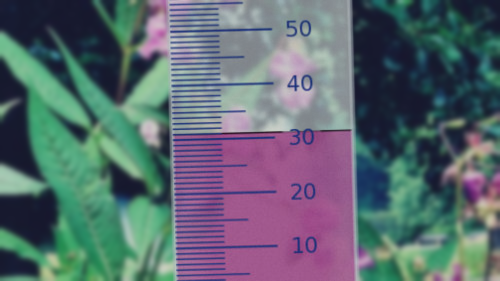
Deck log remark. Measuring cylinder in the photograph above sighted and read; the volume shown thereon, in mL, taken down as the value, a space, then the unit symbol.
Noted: 31 mL
